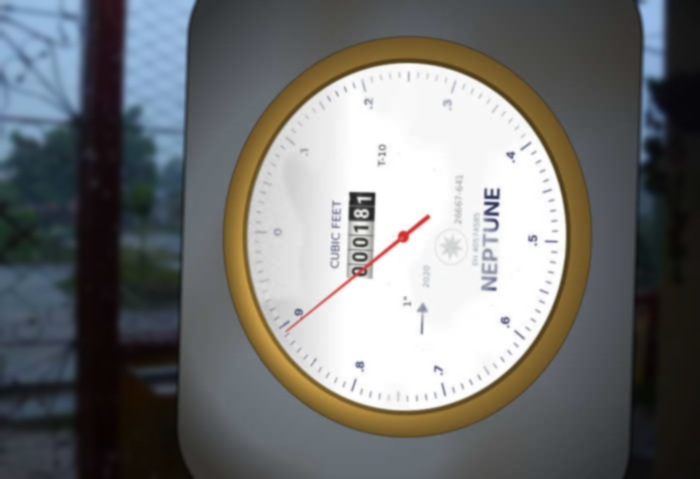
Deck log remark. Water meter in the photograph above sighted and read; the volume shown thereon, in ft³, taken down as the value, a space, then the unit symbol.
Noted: 180.89 ft³
